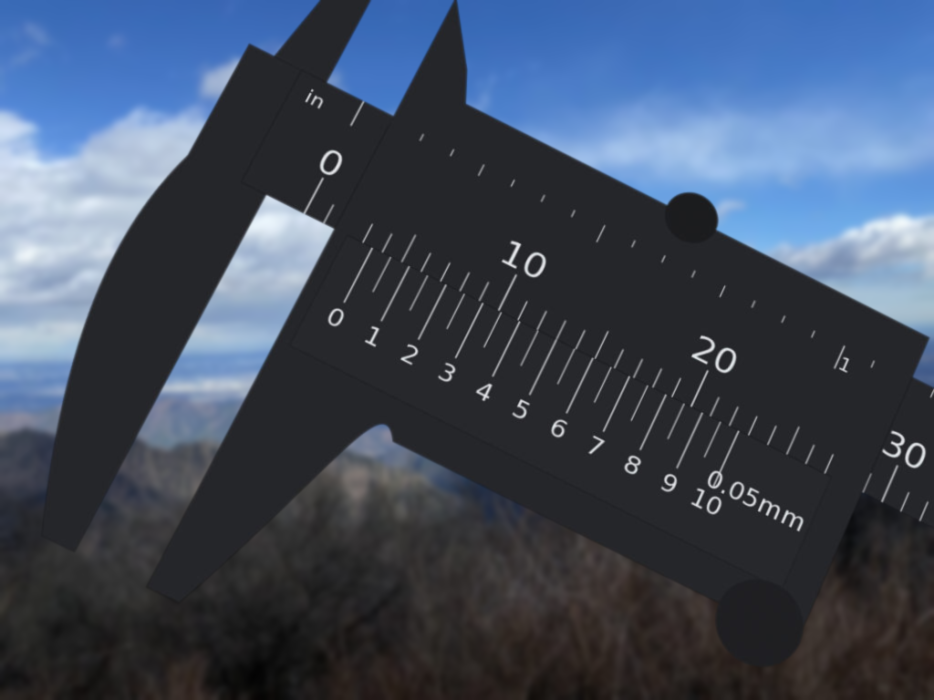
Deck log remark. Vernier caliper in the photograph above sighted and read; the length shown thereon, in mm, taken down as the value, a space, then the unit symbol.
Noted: 3.5 mm
